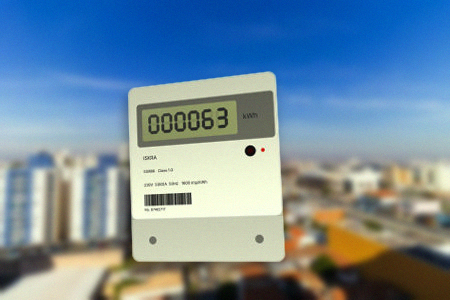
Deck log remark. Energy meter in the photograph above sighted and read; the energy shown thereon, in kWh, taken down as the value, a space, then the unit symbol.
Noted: 63 kWh
